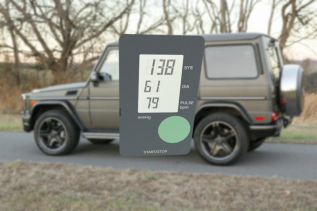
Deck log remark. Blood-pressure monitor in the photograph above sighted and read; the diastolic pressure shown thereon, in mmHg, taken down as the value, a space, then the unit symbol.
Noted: 61 mmHg
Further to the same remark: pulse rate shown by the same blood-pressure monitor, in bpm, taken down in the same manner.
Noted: 79 bpm
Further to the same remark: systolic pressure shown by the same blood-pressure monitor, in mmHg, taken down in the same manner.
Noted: 138 mmHg
